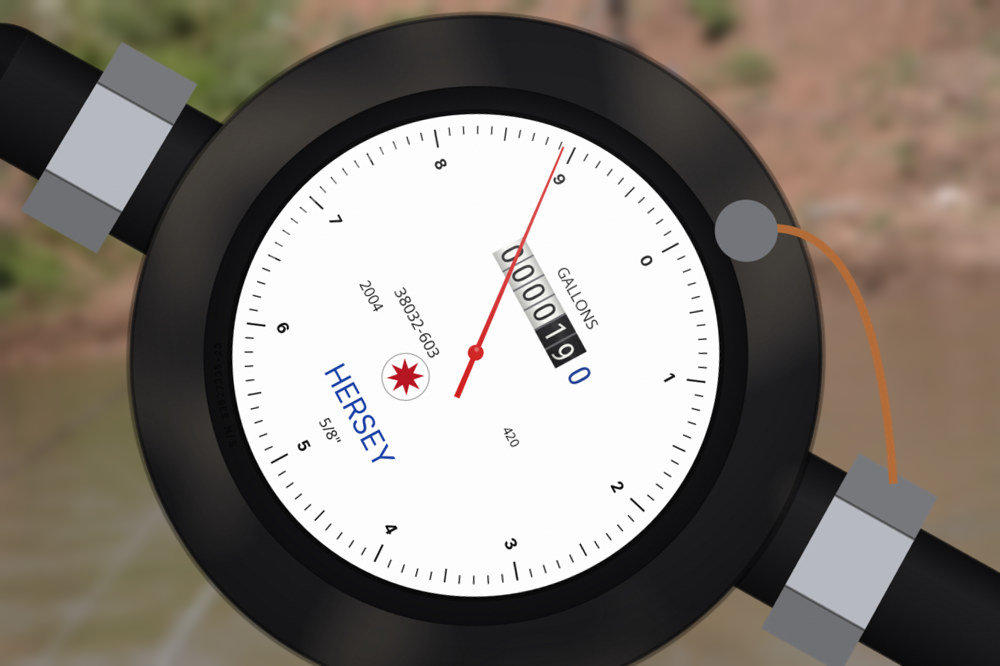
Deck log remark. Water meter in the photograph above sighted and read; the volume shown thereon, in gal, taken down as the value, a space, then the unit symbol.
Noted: 188.9 gal
